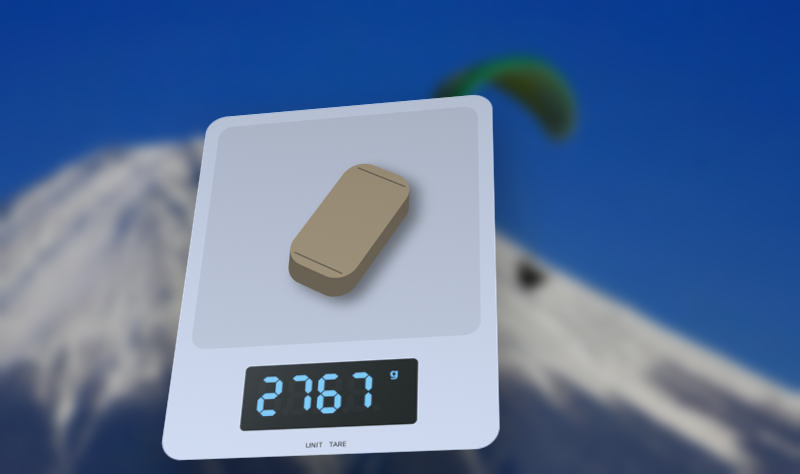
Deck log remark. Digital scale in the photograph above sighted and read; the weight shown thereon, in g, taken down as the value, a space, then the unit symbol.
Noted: 2767 g
